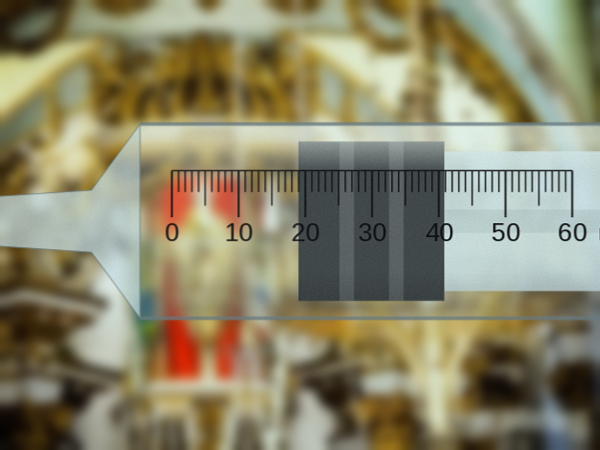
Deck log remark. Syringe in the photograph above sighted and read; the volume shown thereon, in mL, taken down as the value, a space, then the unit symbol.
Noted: 19 mL
